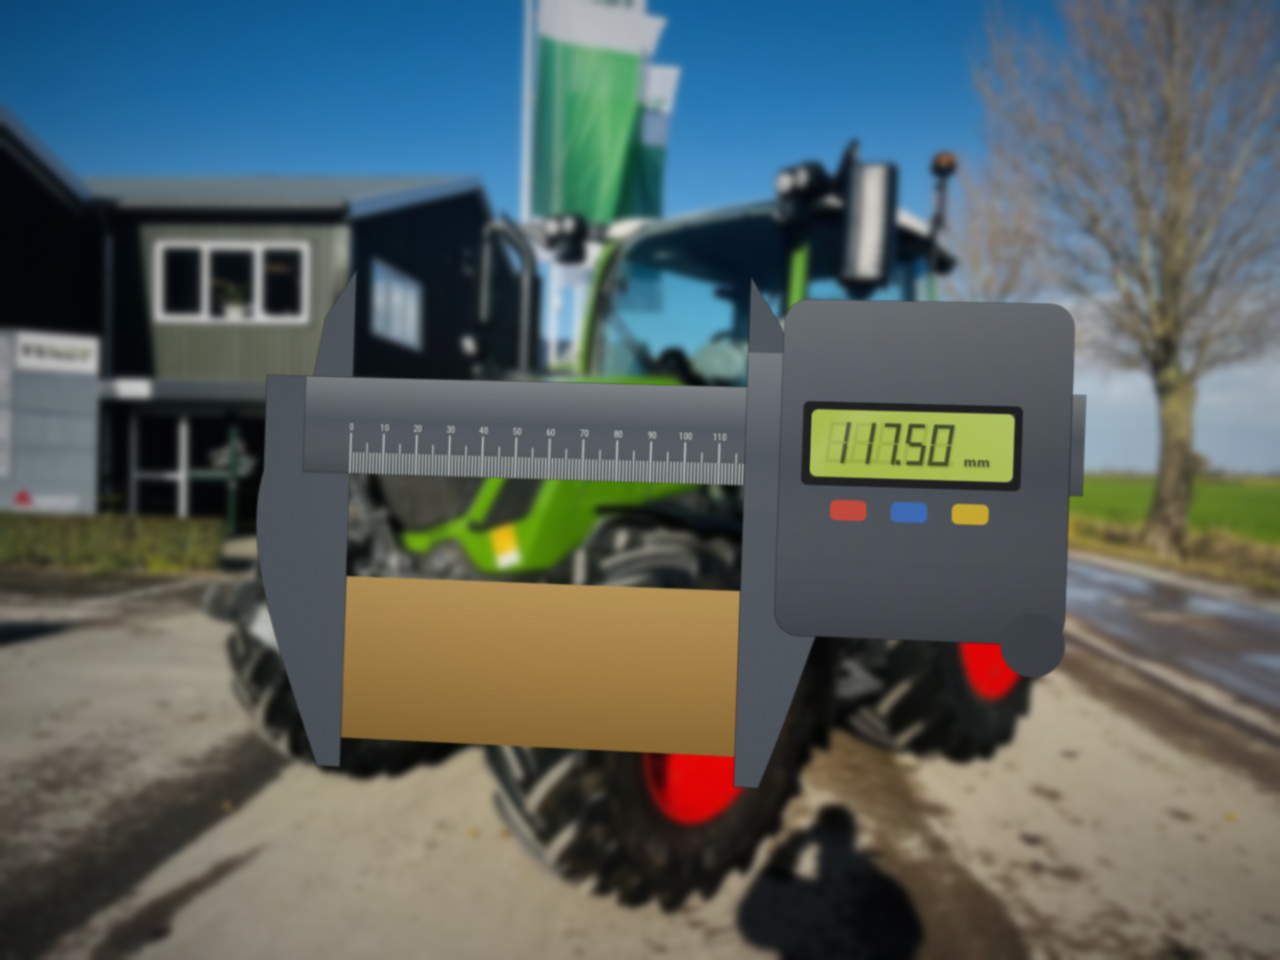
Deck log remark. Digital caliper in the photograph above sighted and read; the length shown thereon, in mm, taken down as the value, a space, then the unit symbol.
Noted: 117.50 mm
